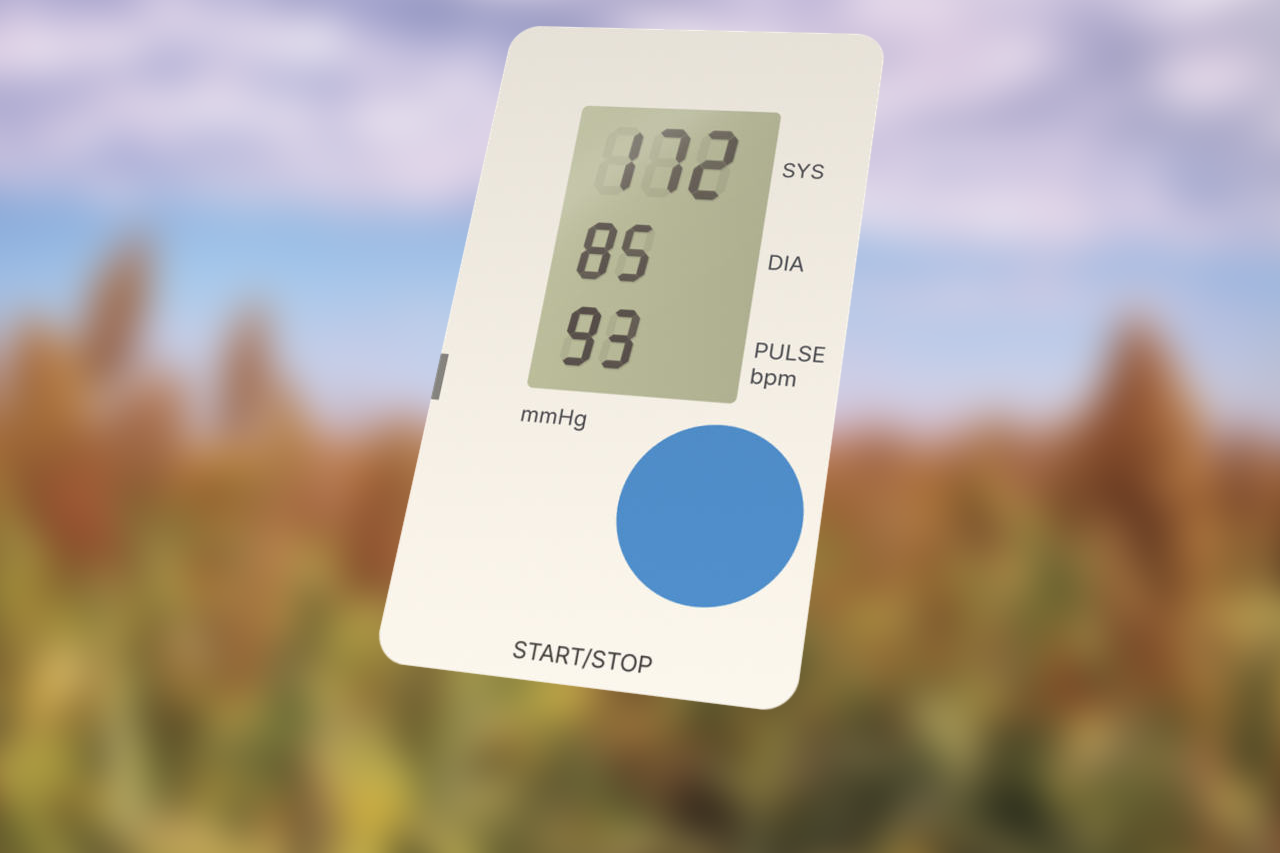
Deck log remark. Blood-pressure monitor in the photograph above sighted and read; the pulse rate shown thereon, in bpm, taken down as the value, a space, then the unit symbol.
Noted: 93 bpm
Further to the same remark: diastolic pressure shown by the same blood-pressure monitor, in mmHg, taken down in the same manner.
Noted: 85 mmHg
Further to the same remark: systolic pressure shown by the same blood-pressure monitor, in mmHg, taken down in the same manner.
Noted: 172 mmHg
